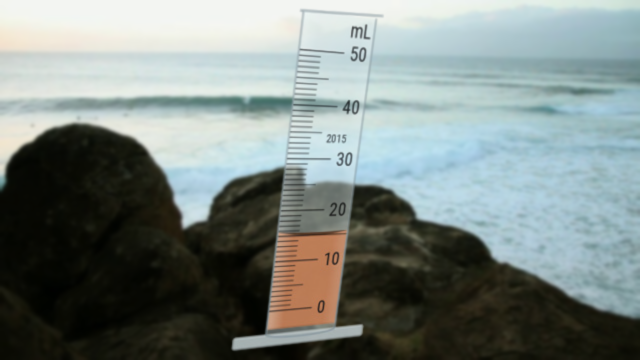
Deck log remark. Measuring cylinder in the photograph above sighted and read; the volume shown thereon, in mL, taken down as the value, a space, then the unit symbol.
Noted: 15 mL
